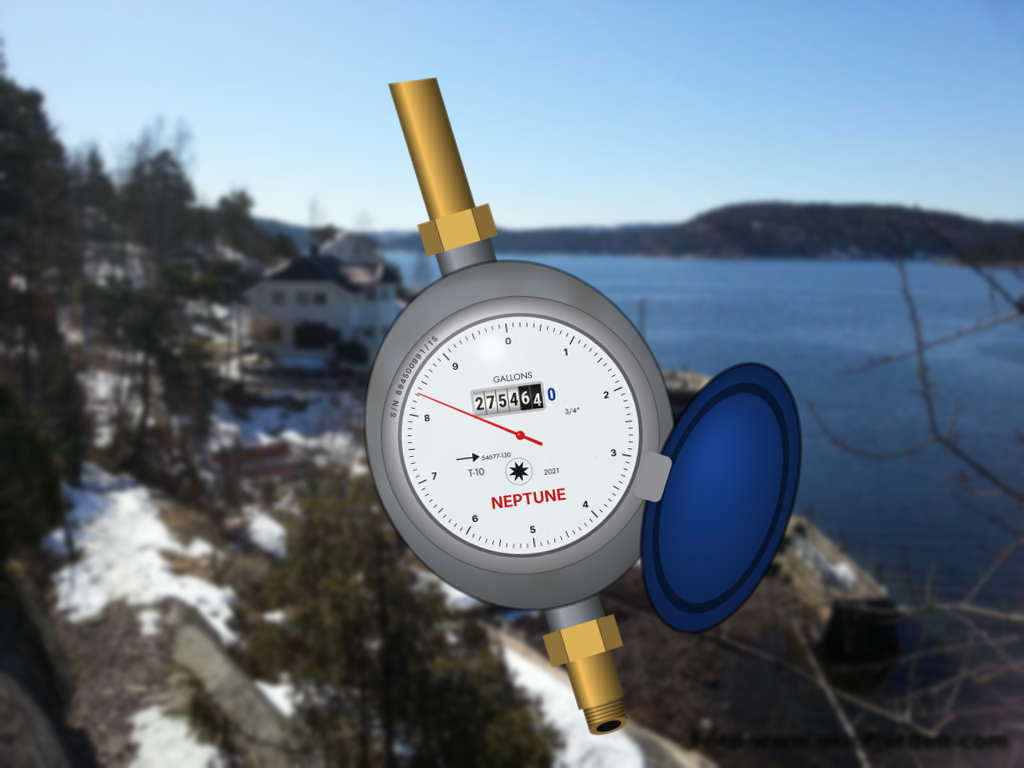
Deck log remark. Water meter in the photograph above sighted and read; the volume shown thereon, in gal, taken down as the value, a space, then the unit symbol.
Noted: 2754638.3 gal
